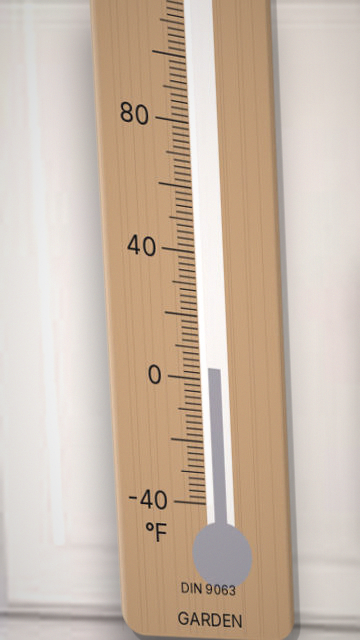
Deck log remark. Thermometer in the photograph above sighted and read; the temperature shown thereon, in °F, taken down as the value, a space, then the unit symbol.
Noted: 4 °F
